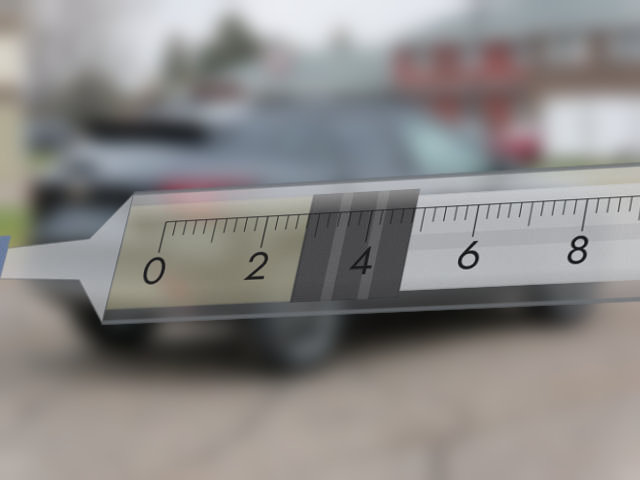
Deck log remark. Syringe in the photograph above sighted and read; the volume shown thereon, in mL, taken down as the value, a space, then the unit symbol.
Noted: 2.8 mL
